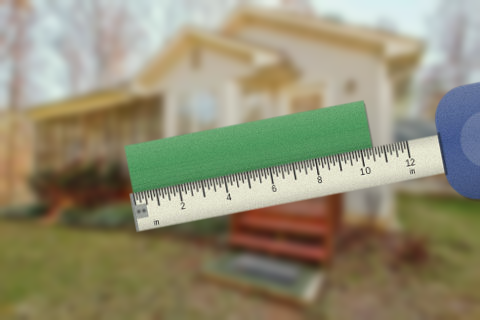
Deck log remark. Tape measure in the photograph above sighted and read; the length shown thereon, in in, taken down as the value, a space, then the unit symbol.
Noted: 10.5 in
